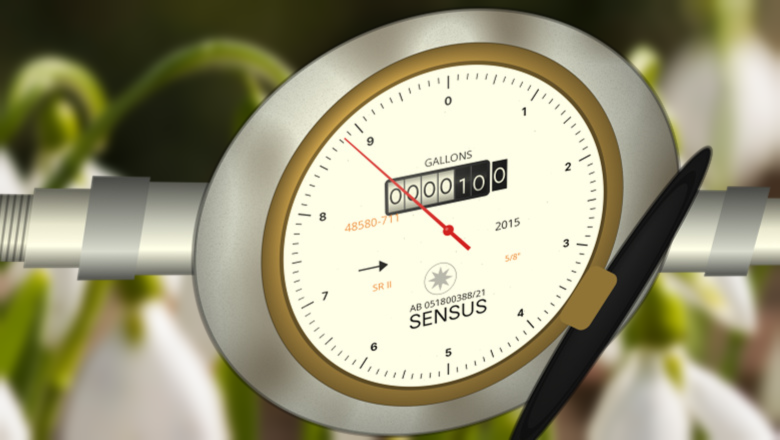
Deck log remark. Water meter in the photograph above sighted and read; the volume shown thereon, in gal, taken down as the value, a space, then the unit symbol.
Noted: 98.8 gal
